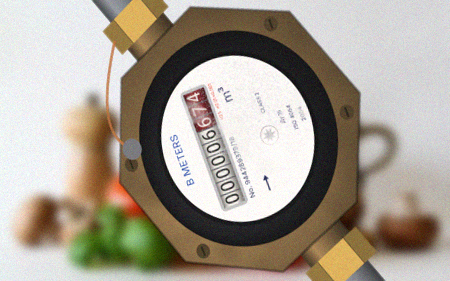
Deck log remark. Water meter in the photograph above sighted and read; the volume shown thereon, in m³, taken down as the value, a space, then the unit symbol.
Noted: 6.674 m³
